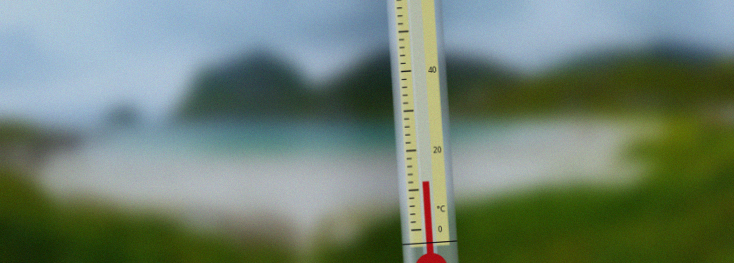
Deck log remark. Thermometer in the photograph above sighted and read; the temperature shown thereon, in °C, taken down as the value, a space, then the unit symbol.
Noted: 12 °C
